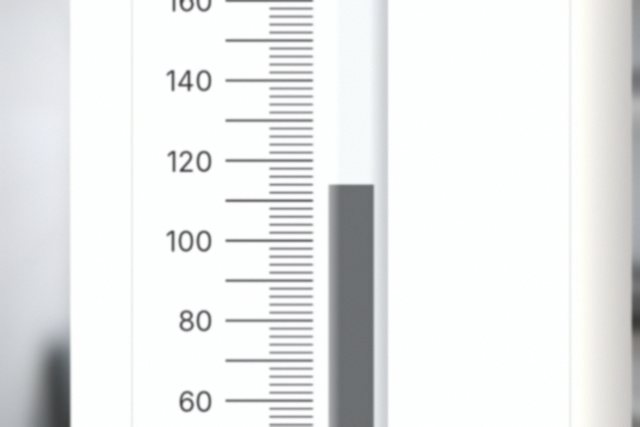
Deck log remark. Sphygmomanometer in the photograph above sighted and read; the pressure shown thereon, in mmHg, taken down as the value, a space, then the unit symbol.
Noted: 114 mmHg
